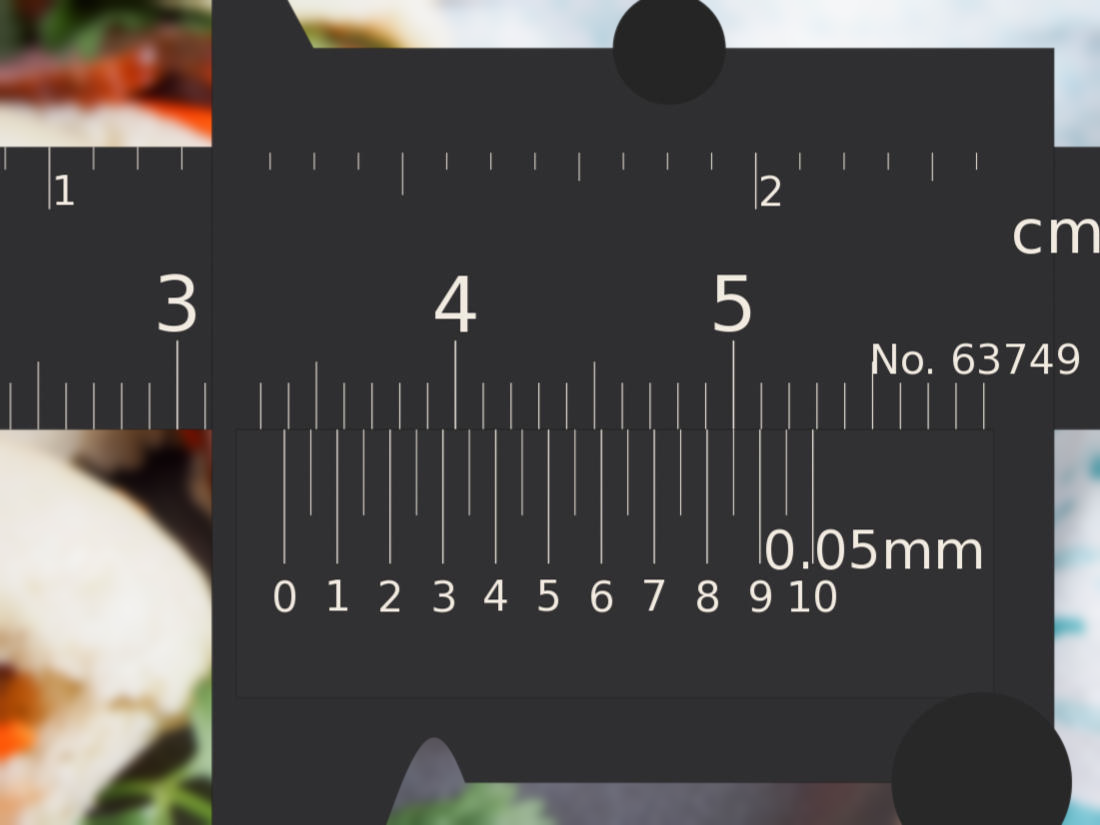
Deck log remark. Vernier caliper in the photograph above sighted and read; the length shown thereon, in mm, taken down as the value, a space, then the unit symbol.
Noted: 33.85 mm
